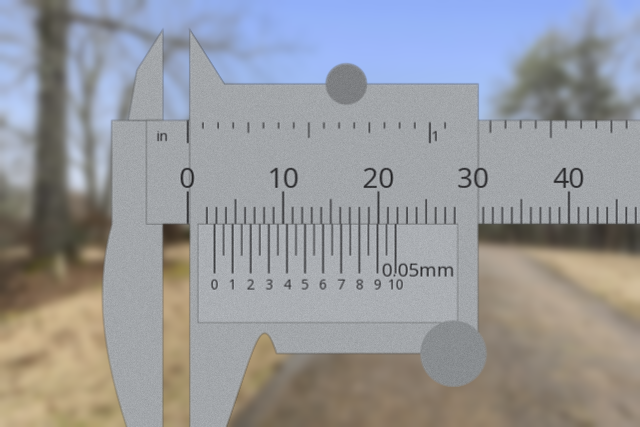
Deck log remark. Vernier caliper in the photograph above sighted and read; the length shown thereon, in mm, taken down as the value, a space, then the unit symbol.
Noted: 2.8 mm
